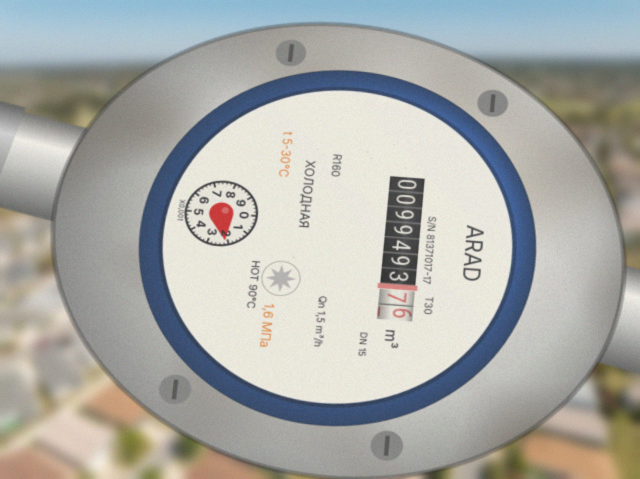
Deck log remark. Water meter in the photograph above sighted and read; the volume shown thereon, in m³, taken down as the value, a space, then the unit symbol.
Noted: 99493.762 m³
